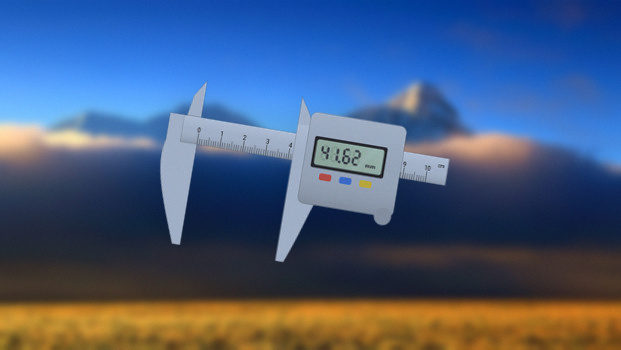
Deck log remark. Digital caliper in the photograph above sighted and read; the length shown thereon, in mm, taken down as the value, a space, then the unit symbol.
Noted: 41.62 mm
